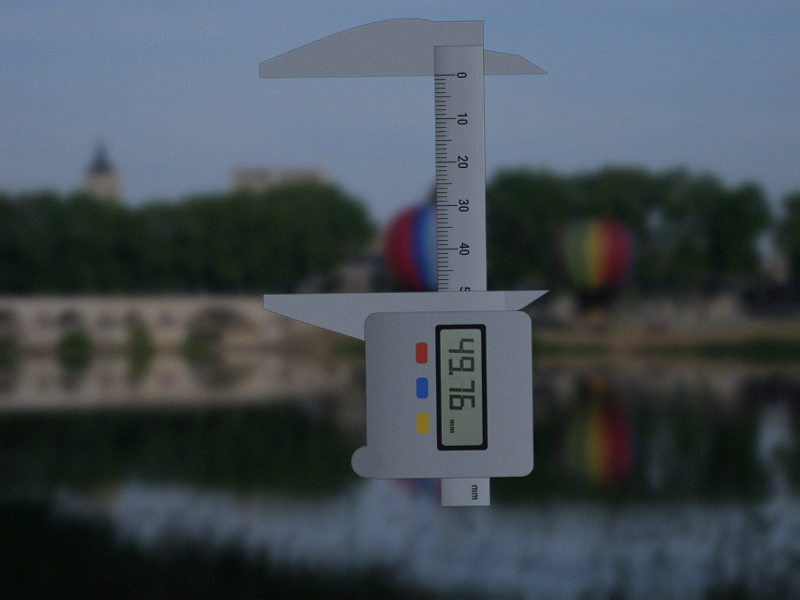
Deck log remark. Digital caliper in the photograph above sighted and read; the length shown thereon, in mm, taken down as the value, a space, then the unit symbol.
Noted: 49.76 mm
